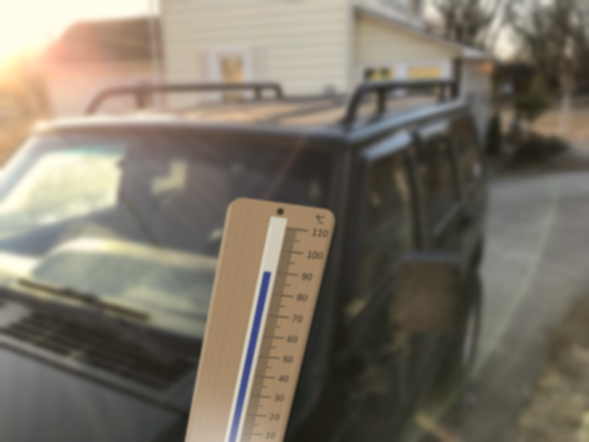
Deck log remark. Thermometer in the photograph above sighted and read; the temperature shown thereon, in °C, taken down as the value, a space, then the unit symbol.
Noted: 90 °C
